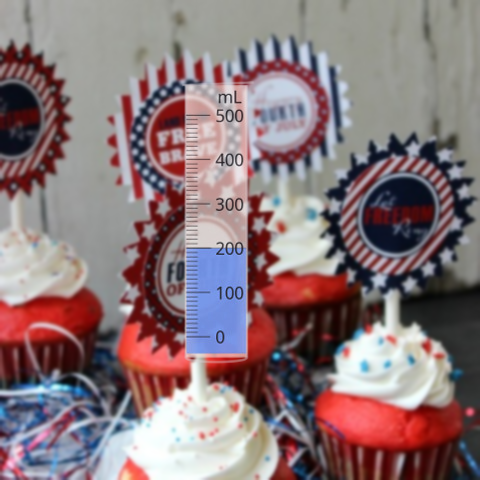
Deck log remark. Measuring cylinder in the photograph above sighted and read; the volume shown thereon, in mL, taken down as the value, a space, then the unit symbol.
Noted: 200 mL
